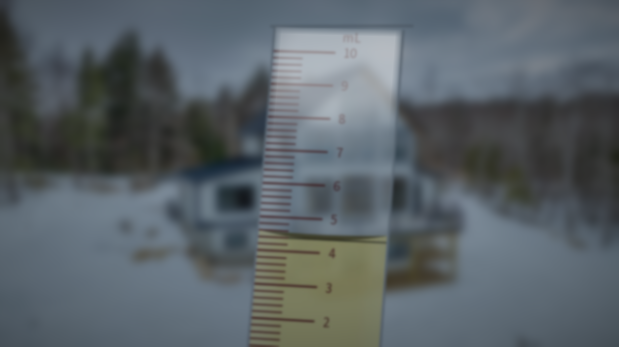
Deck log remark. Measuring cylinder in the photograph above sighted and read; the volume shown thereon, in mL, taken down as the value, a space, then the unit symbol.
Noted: 4.4 mL
